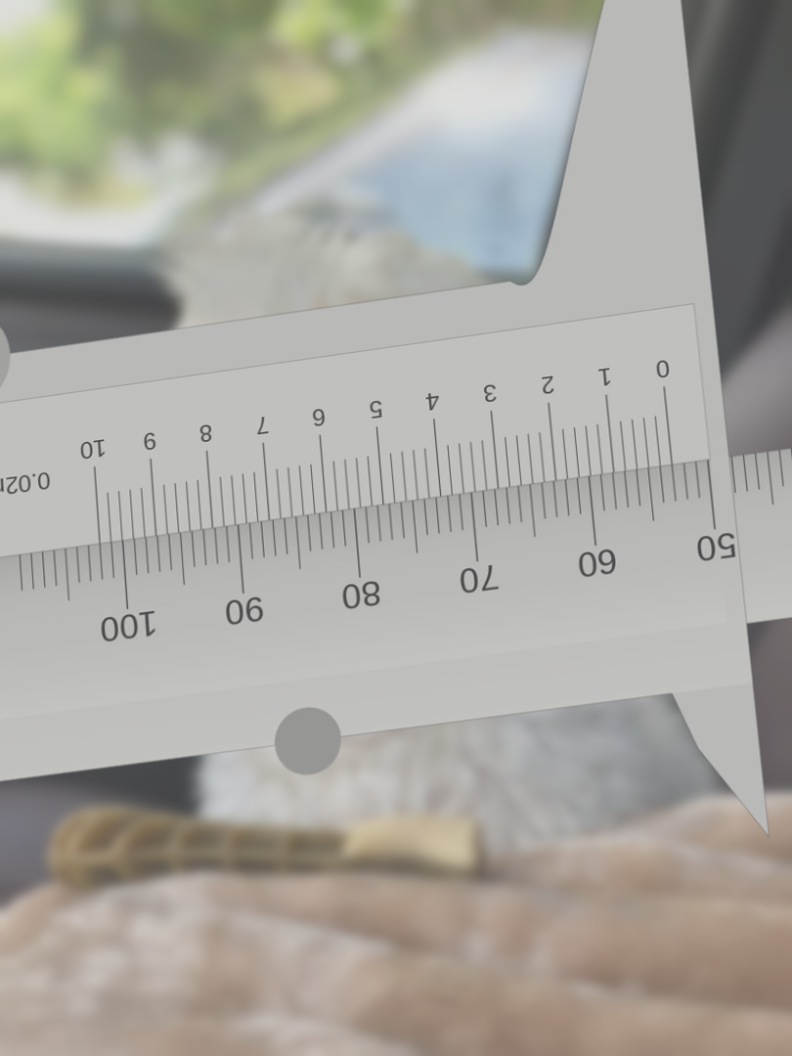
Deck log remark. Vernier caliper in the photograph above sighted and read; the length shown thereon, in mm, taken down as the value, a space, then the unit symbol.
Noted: 53.0 mm
